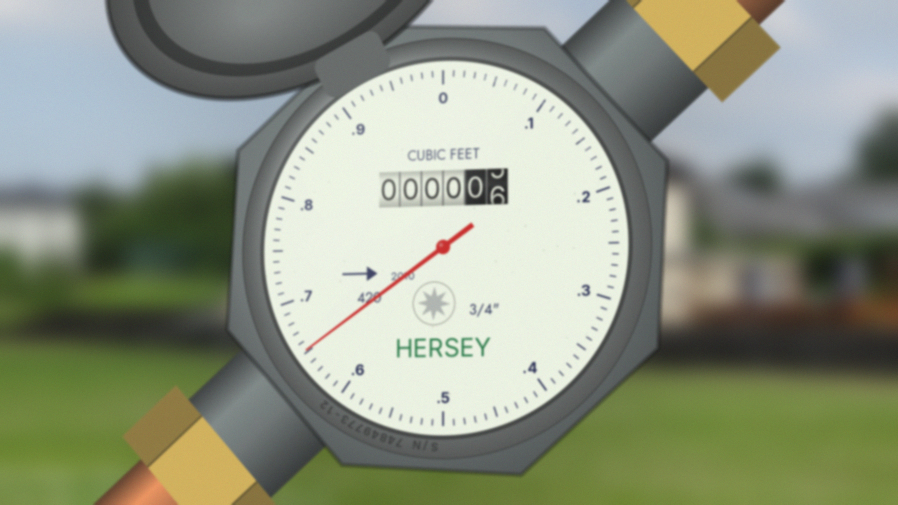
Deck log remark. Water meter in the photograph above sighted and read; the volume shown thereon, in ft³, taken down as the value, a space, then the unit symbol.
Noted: 5.65 ft³
